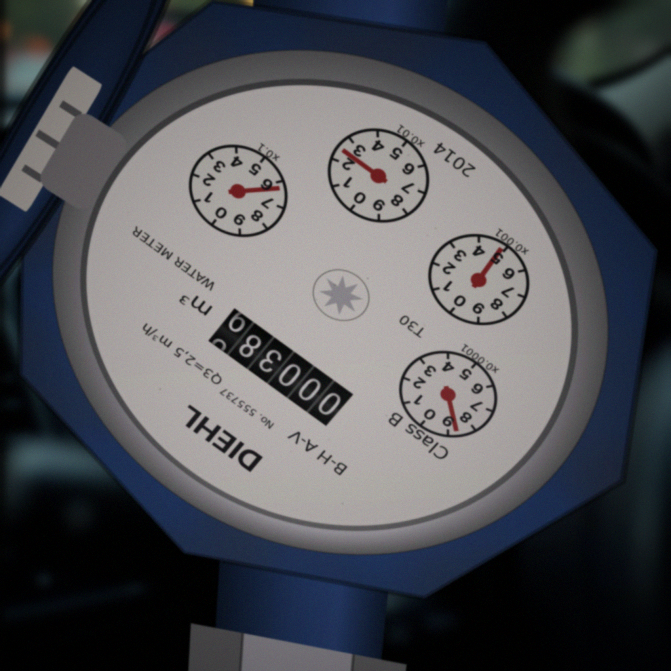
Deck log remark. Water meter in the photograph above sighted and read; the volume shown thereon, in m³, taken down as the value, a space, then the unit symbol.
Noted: 388.6248 m³
